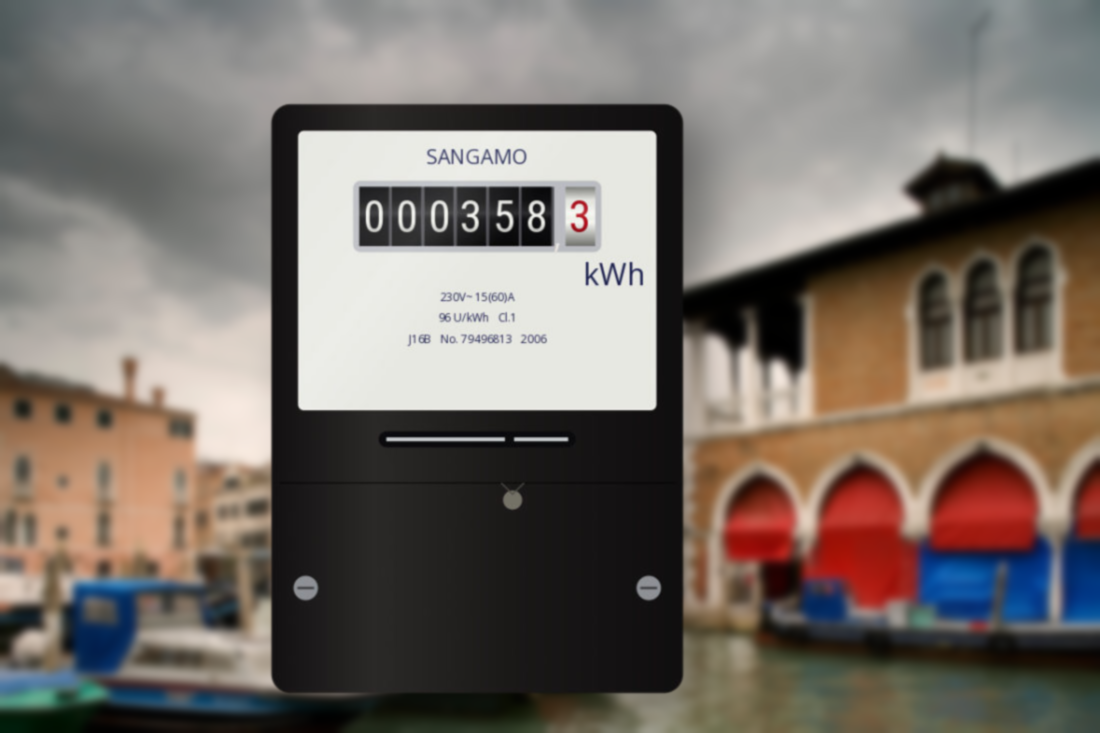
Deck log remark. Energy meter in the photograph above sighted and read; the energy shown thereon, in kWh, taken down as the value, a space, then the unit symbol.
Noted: 358.3 kWh
